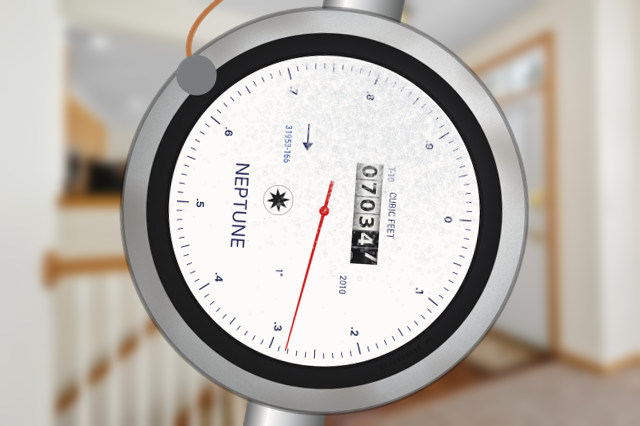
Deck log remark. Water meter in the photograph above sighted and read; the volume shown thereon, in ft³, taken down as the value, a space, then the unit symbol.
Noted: 70347.28 ft³
